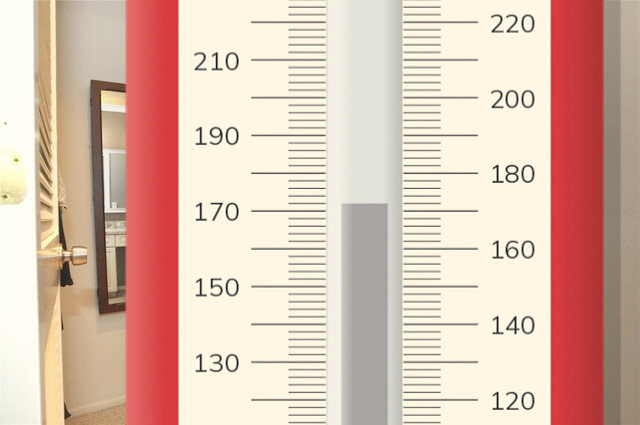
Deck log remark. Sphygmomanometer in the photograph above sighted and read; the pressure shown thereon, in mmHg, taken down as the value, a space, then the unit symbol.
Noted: 172 mmHg
